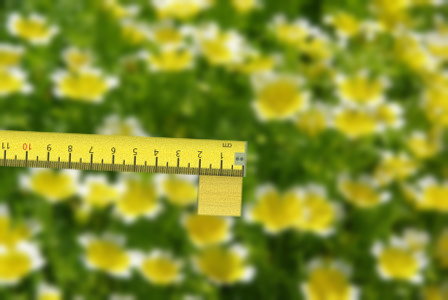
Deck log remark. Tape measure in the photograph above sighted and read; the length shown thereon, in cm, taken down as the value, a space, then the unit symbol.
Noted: 2 cm
